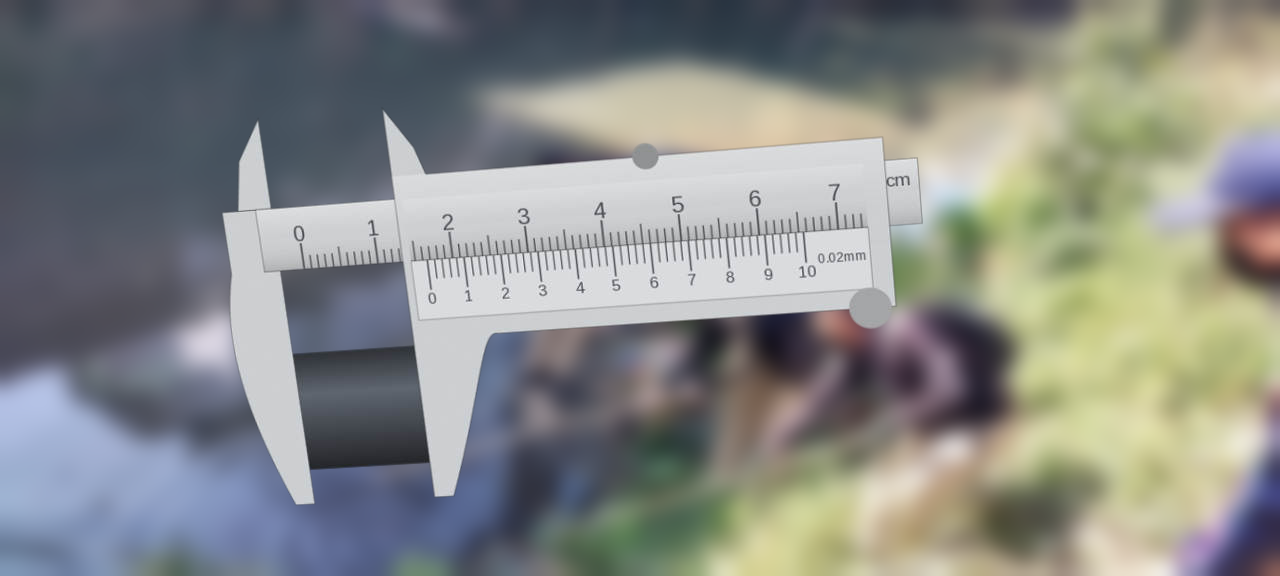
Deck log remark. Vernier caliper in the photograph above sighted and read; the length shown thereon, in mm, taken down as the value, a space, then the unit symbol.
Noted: 16.6 mm
